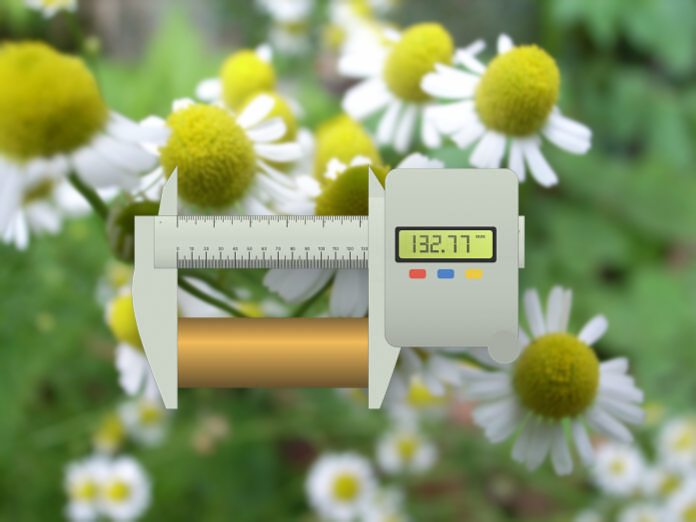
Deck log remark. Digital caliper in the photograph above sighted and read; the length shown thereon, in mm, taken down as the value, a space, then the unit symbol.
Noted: 132.77 mm
